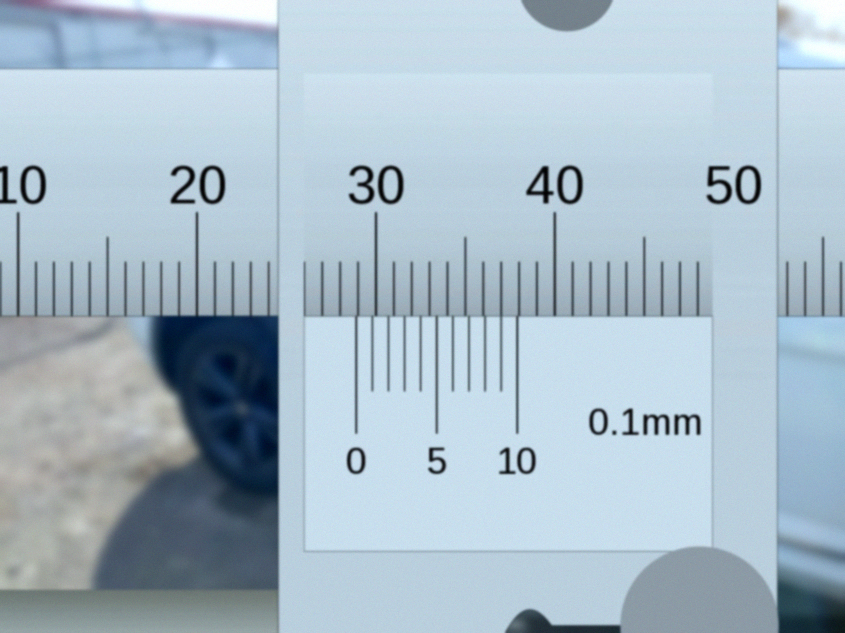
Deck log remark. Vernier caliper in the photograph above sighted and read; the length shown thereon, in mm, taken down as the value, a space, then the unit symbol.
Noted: 28.9 mm
